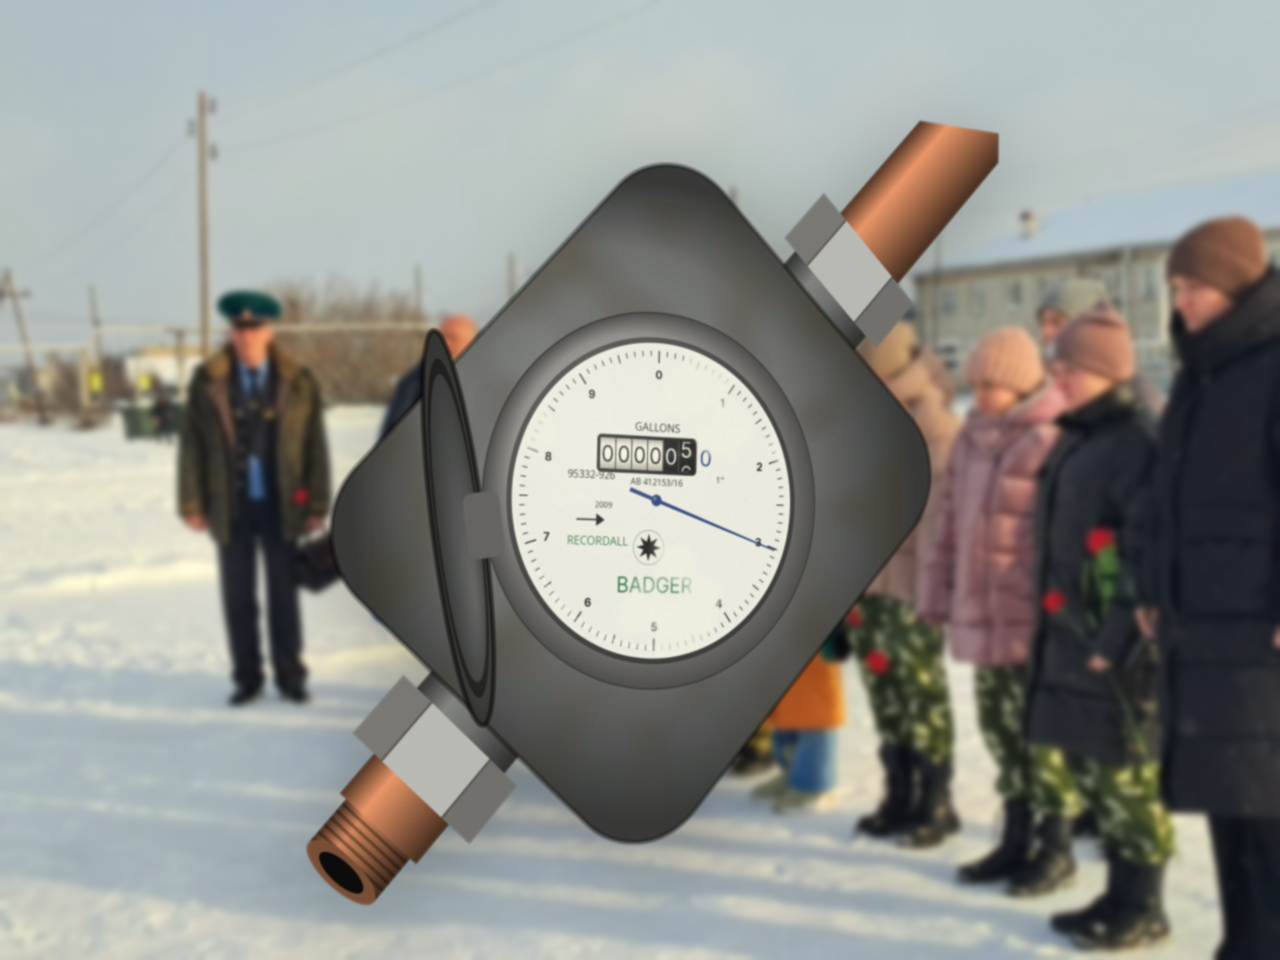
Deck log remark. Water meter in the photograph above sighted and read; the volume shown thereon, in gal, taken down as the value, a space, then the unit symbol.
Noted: 53.0 gal
